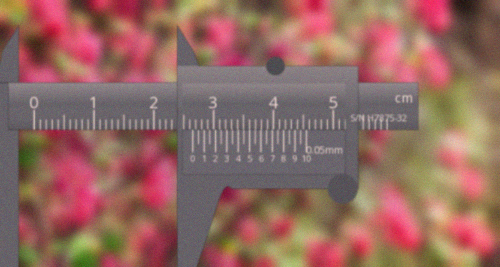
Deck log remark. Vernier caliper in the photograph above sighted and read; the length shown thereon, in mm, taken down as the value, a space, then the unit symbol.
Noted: 26.5 mm
